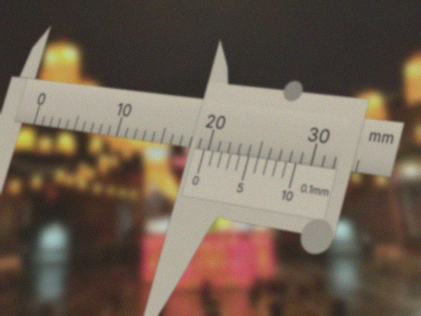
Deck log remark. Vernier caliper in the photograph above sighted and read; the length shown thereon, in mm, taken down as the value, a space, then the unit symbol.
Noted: 19.6 mm
